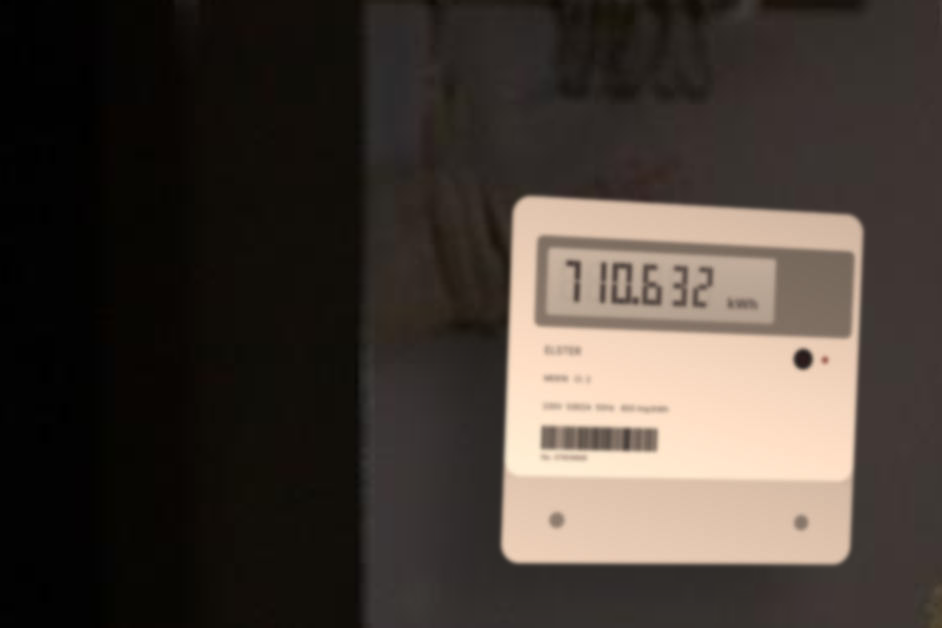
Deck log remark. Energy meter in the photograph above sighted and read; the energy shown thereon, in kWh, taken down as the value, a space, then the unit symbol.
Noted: 710.632 kWh
